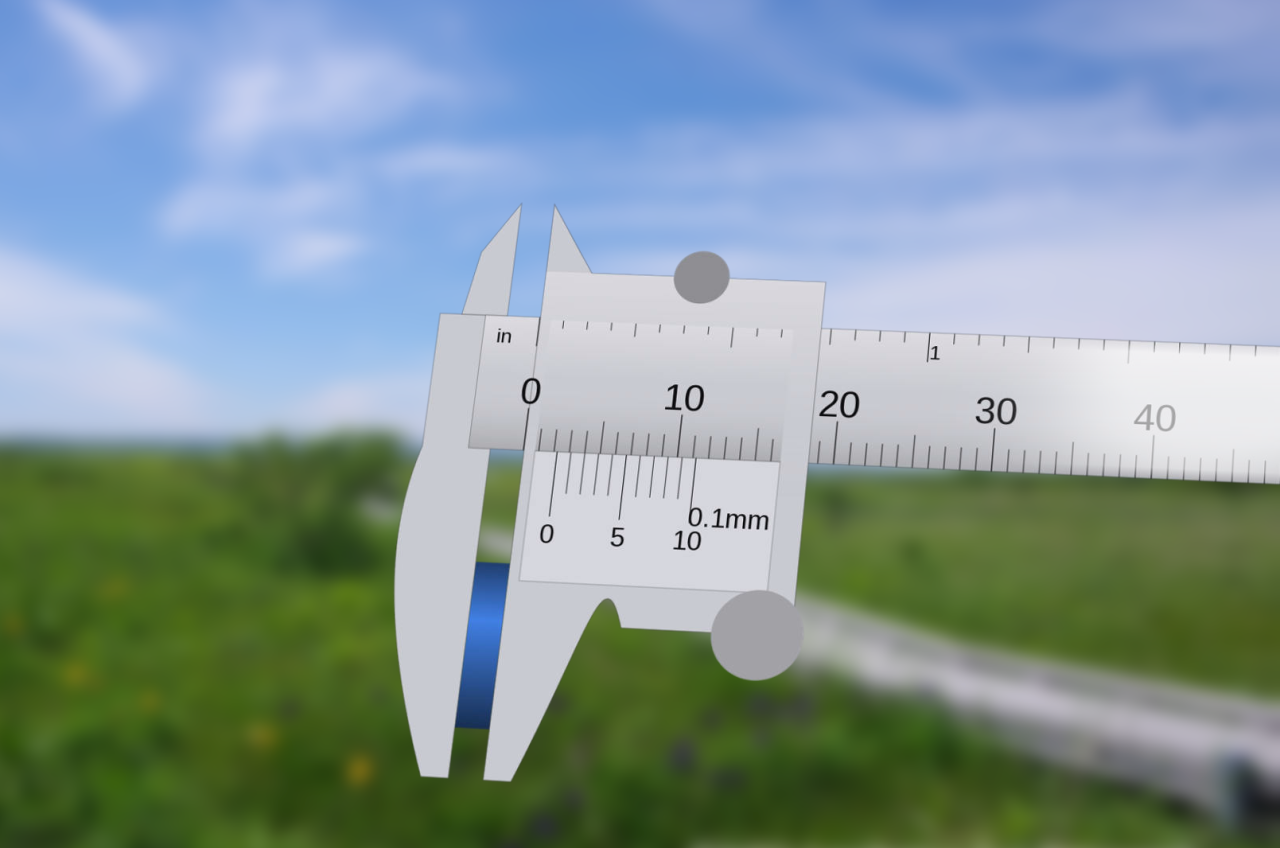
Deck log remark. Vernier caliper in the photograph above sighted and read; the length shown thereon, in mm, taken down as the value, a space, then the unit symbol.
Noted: 2.2 mm
